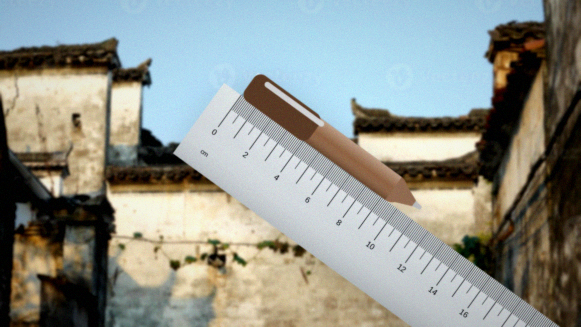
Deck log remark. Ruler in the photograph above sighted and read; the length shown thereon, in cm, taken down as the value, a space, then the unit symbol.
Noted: 11 cm
